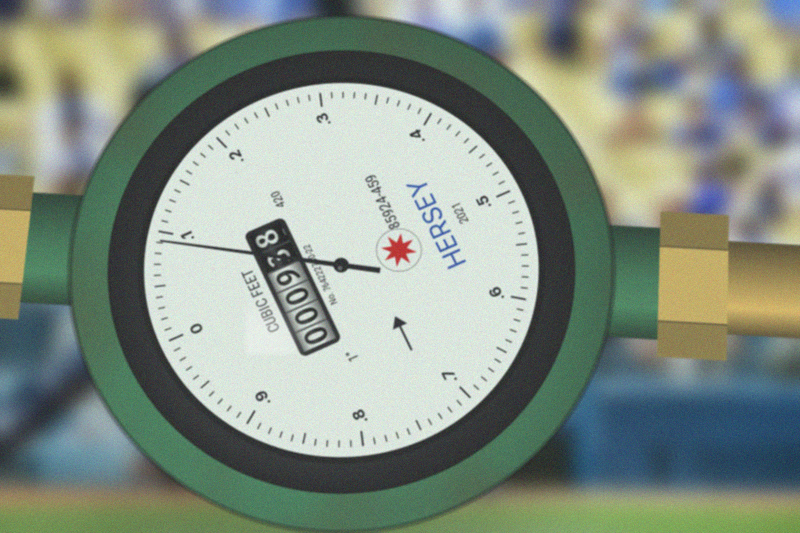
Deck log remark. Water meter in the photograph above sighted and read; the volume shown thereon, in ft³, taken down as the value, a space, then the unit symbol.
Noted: 938.09 ft³
